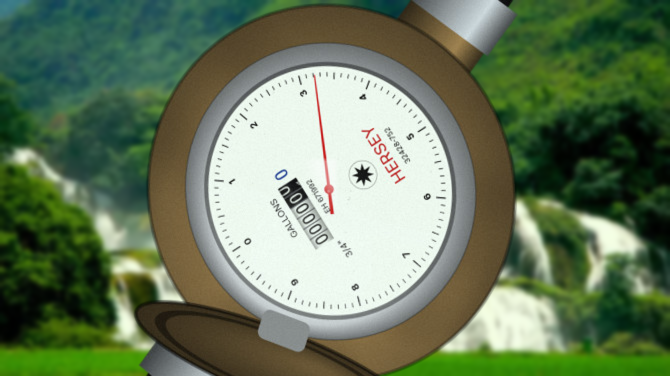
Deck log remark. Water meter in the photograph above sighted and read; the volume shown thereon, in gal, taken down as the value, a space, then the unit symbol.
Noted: 3.2 gal
